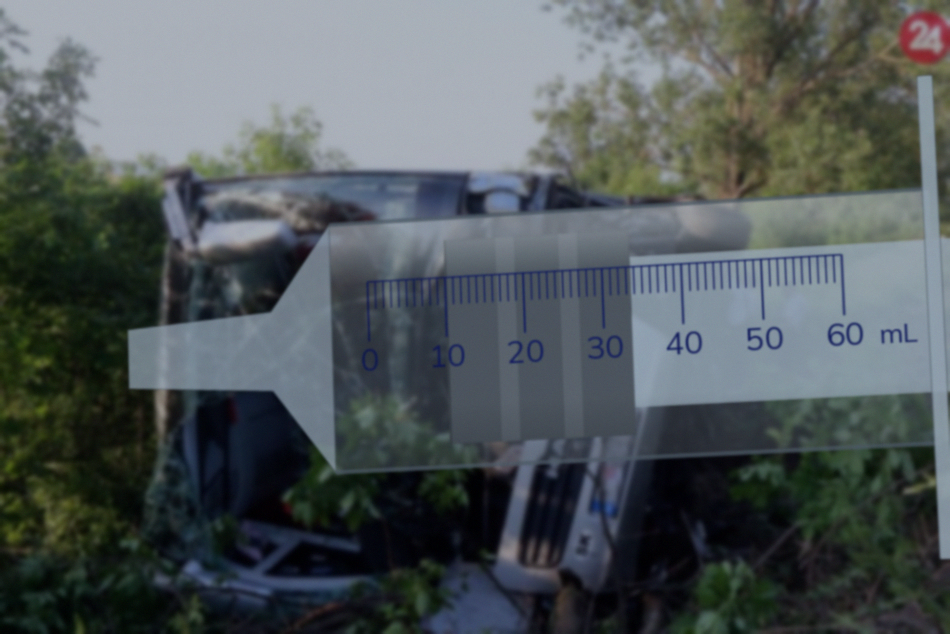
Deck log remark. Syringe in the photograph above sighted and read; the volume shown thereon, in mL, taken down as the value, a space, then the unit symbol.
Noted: 10 mL
